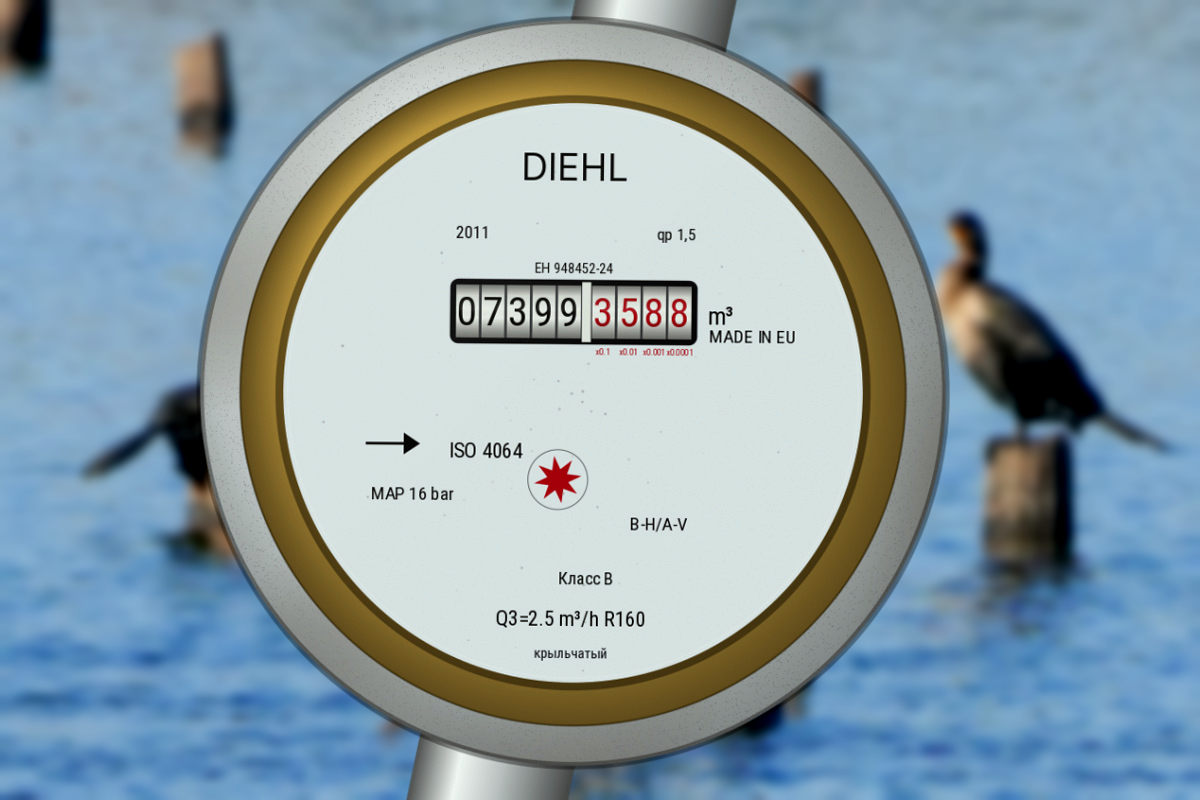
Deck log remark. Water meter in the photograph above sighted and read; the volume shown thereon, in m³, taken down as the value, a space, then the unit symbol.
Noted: 7399.3588 m³
